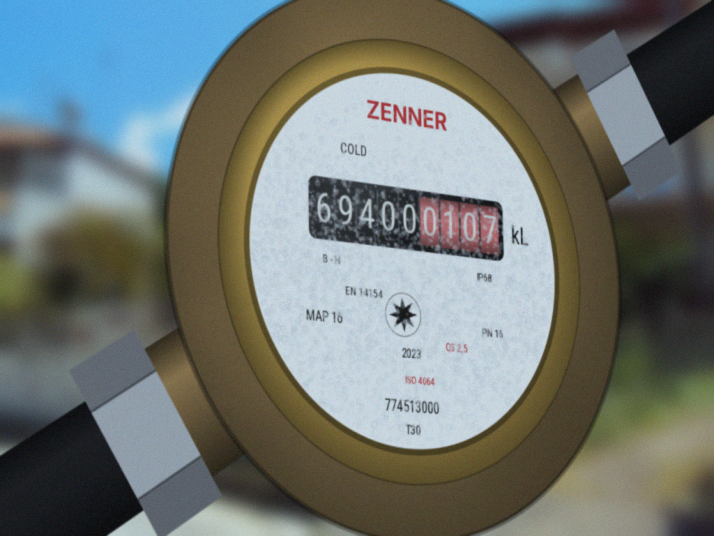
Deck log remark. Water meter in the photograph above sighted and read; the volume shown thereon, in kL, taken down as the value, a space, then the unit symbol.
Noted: 69400.0107 kL
